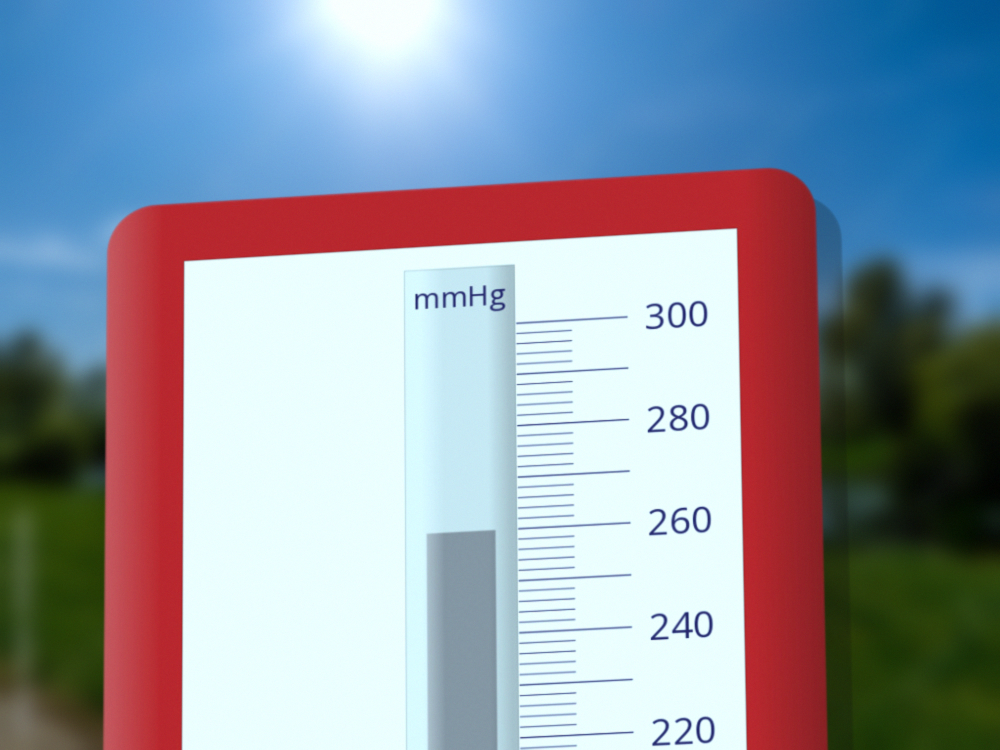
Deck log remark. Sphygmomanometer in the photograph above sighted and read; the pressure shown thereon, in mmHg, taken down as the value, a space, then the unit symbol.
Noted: 260 mmHg
